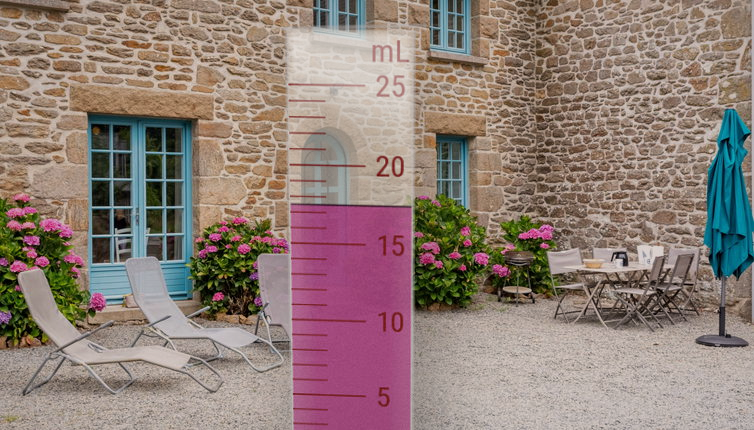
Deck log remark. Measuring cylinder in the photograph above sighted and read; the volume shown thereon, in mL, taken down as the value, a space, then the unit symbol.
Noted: 17.5 mL
